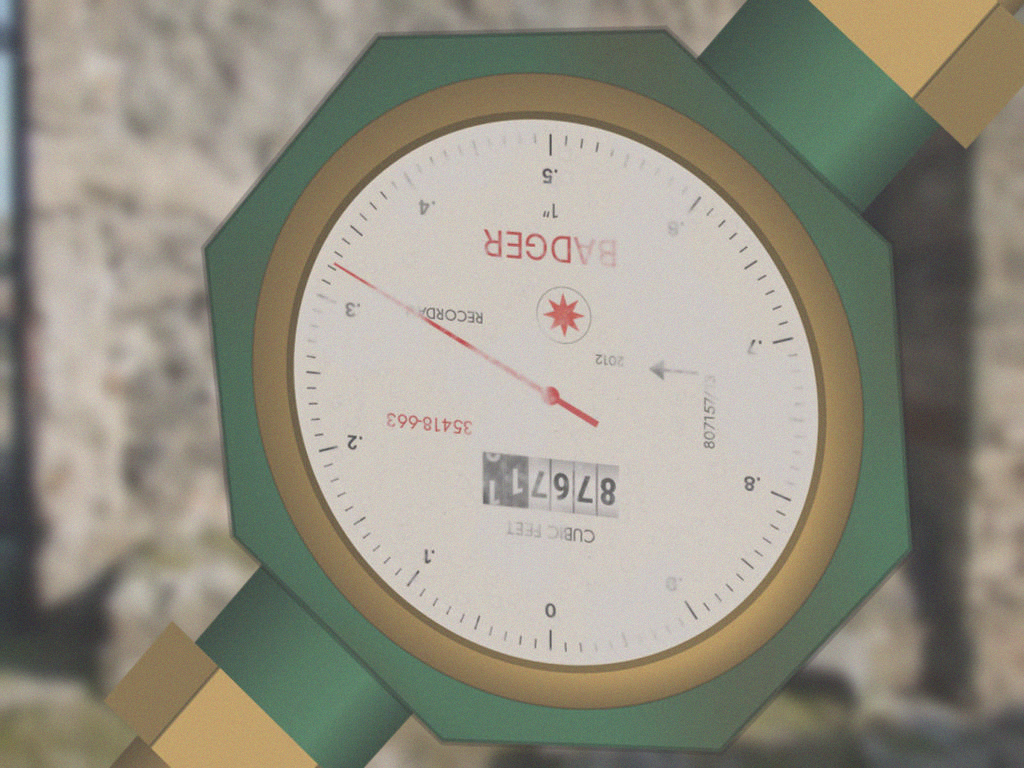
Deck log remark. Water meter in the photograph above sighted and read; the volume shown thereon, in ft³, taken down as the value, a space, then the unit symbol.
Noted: 876711.32 ft³
